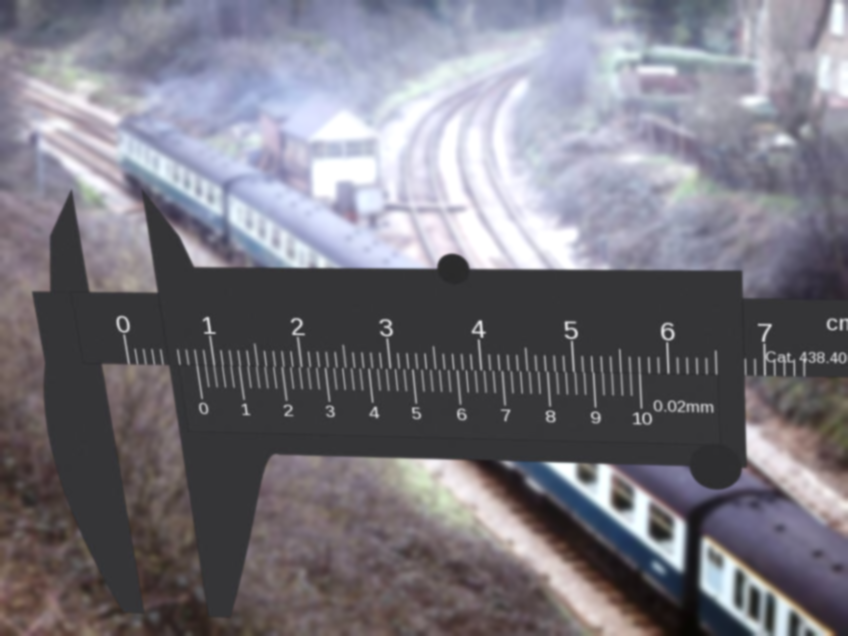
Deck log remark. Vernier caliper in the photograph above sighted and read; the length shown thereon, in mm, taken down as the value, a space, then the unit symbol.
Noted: 8.0 mm
